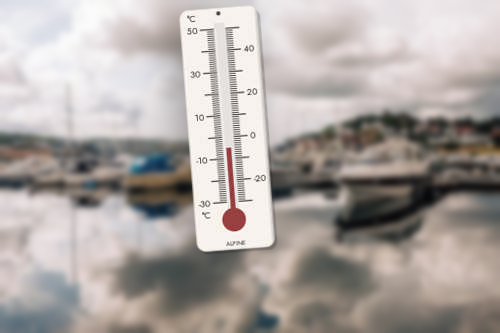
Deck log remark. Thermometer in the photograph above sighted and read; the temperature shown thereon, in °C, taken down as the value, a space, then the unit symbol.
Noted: -5 °C
